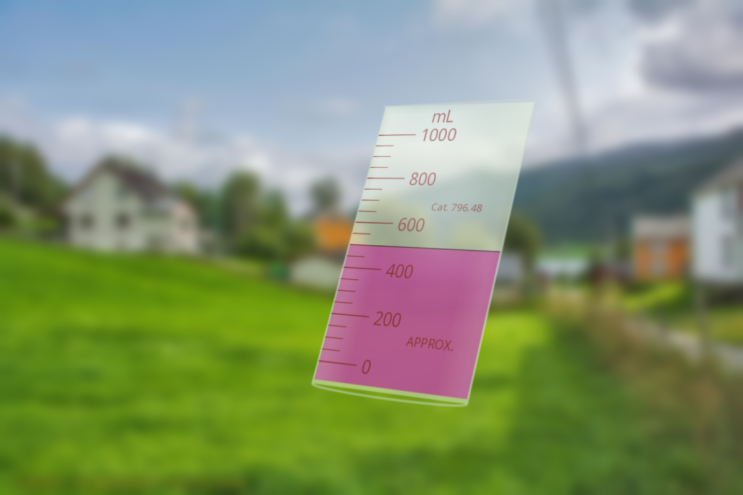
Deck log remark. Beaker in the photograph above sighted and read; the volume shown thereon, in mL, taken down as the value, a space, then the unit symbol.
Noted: 500 mL
